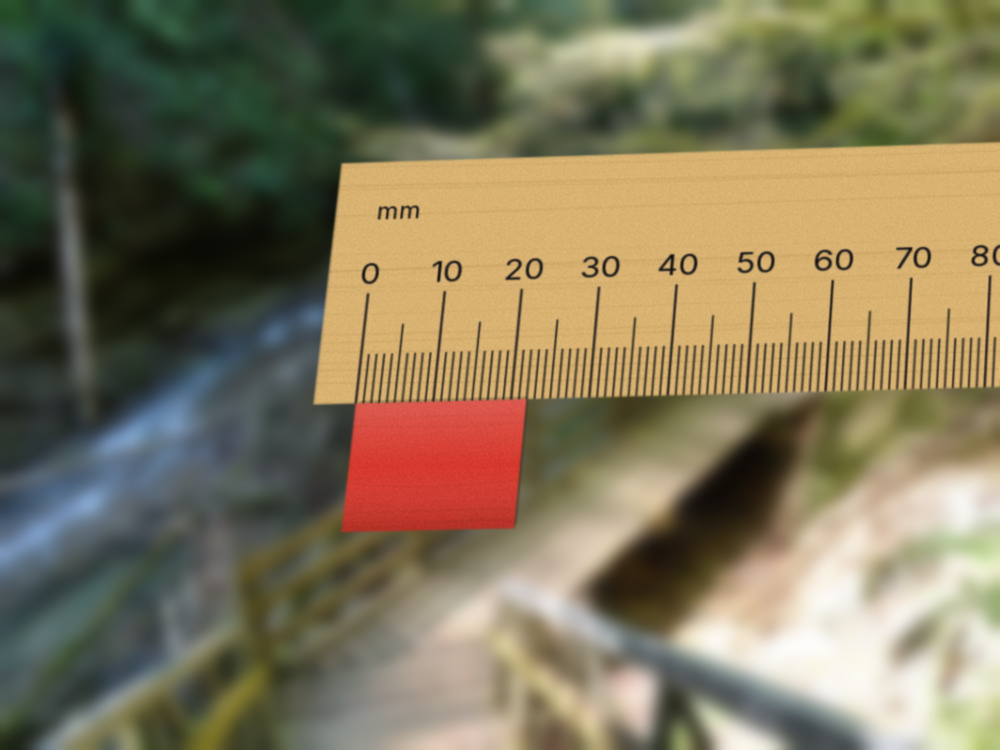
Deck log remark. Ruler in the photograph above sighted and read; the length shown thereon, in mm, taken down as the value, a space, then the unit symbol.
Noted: 22 mm
